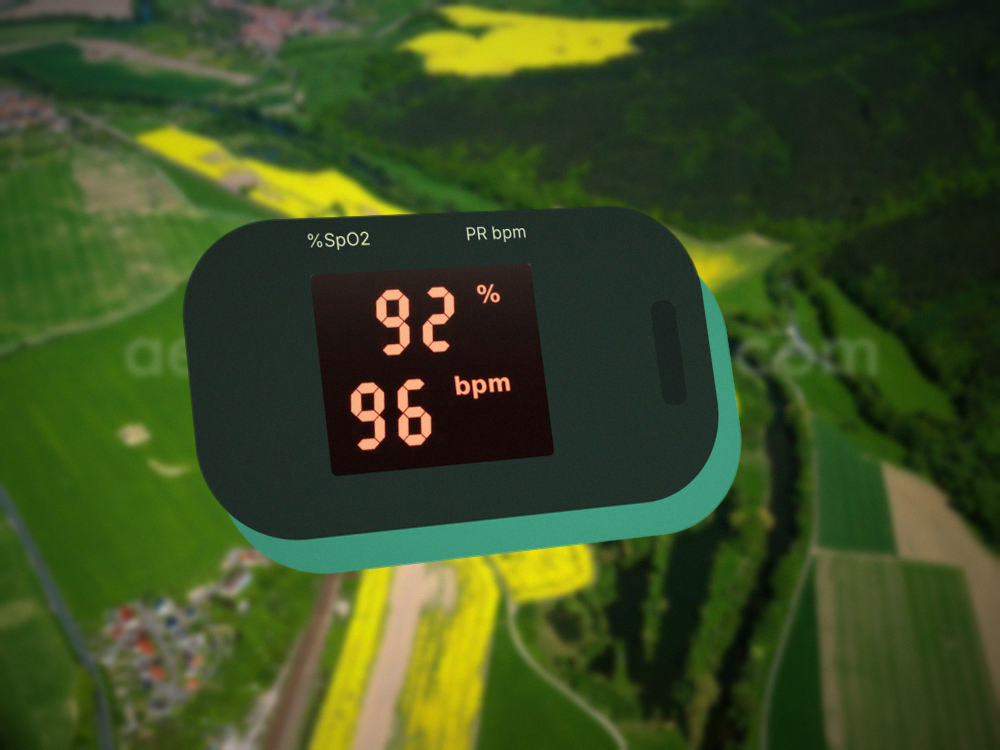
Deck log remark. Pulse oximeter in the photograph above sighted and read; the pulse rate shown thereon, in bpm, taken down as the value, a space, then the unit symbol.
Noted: 96 bpm
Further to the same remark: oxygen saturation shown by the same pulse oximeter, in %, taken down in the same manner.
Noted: 92 %
